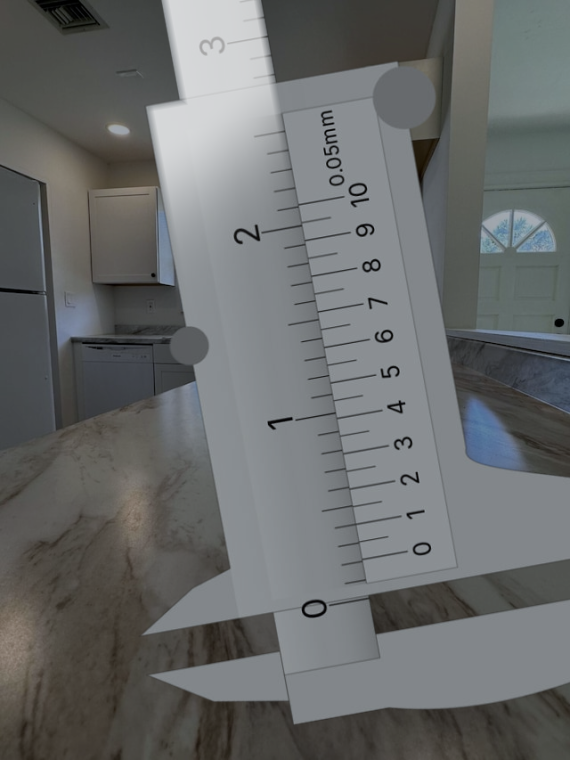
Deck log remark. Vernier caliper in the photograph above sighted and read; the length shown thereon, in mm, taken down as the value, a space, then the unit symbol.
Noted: 2.1 mm
